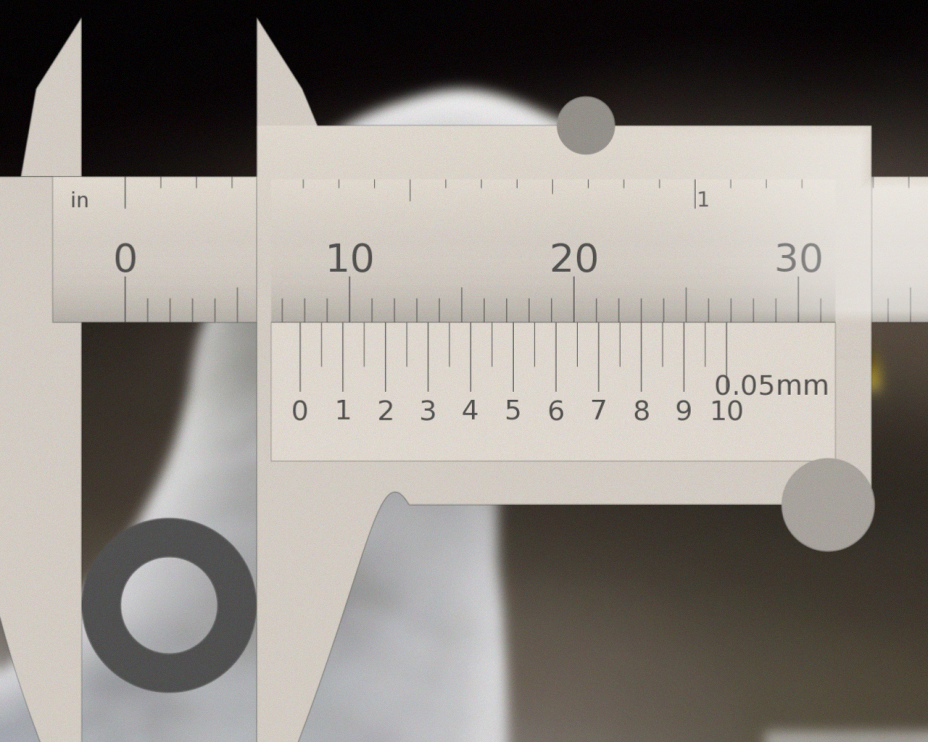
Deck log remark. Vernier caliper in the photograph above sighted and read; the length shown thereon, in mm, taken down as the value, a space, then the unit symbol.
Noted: 7.80 mm
